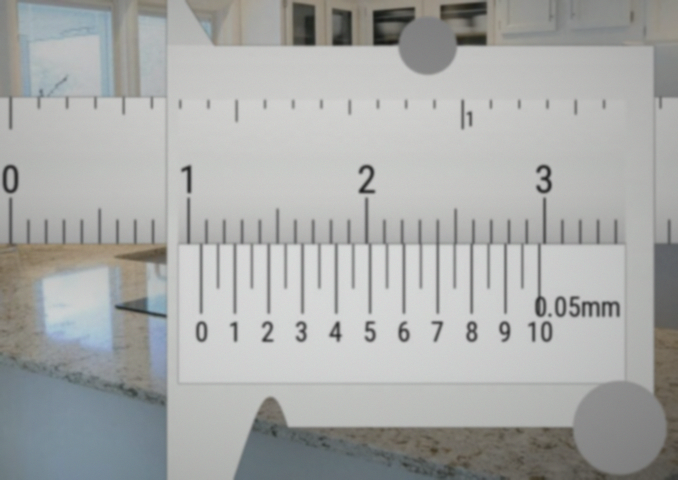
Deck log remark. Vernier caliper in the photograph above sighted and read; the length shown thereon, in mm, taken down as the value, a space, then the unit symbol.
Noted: 10.7 mm
